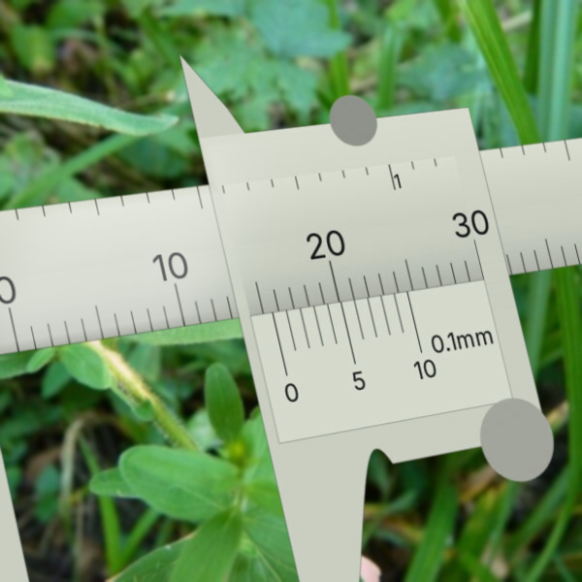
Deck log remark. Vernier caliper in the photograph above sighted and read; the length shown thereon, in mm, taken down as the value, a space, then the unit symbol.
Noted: 15.6 mm
